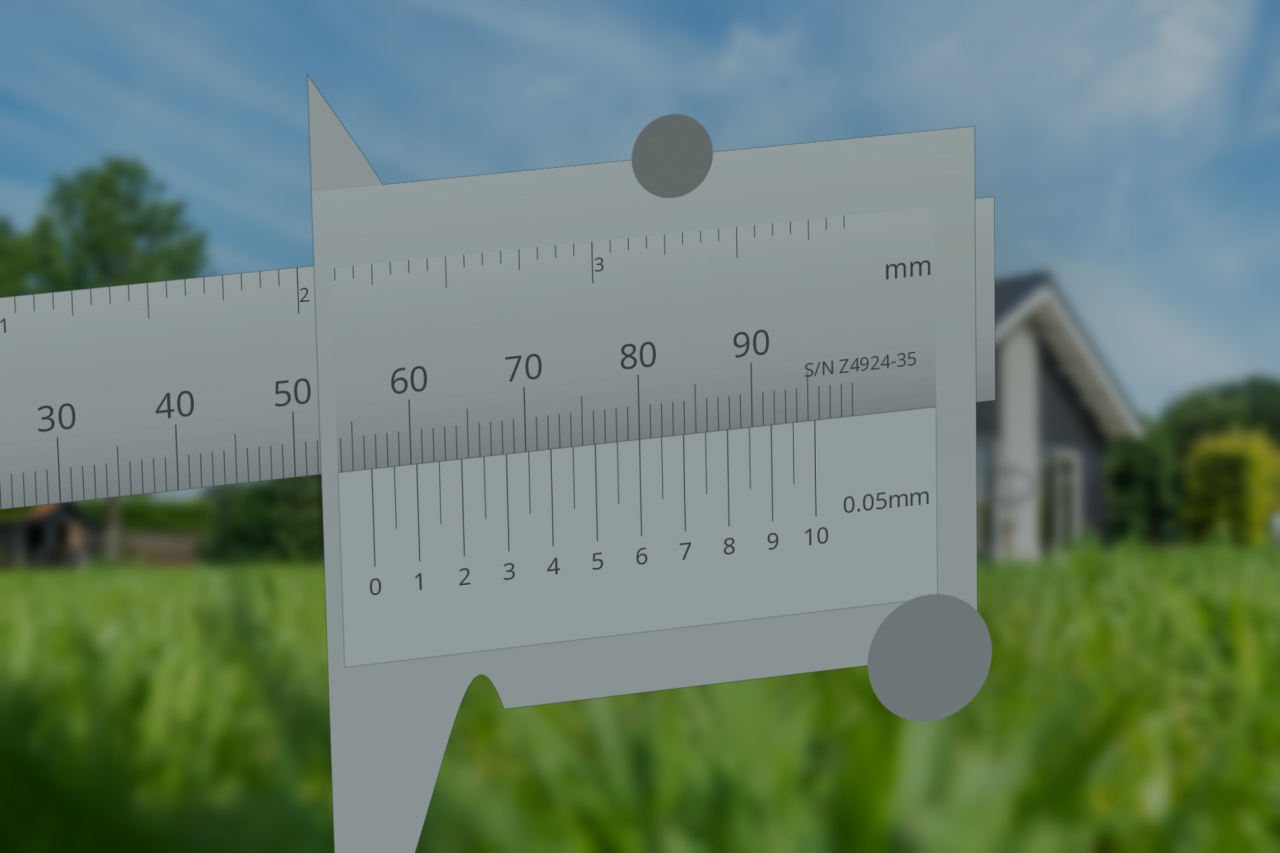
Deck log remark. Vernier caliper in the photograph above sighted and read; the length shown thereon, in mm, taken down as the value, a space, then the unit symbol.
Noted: 56.6 mm
